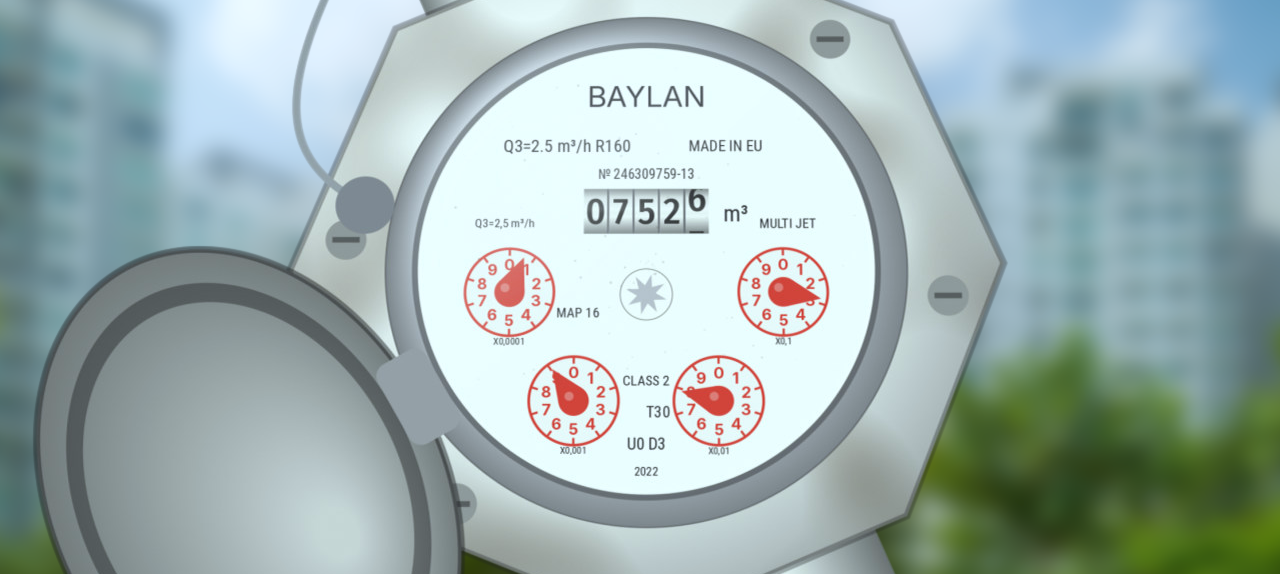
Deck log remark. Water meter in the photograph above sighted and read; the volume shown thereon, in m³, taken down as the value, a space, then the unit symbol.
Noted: 7526.2790 m³
